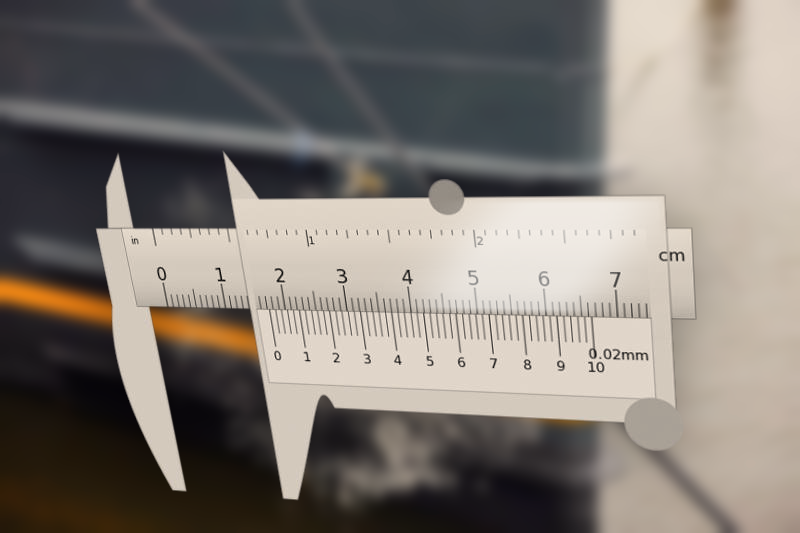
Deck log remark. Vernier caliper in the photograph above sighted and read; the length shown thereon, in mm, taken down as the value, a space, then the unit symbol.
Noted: 17.4 mm
